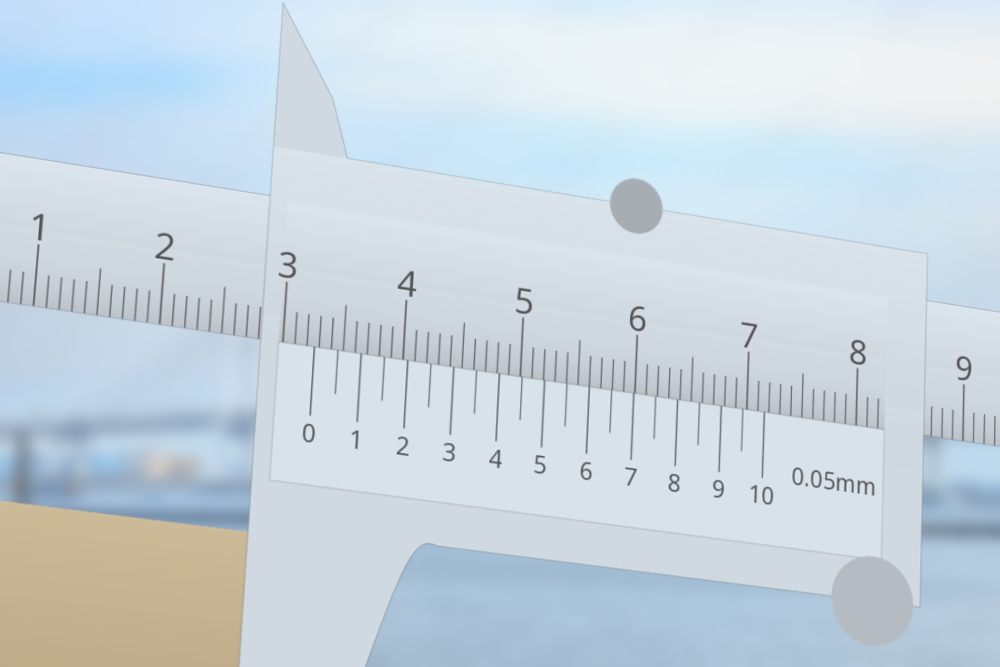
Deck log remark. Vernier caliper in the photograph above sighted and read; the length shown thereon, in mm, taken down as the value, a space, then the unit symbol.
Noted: 32.6 mm
